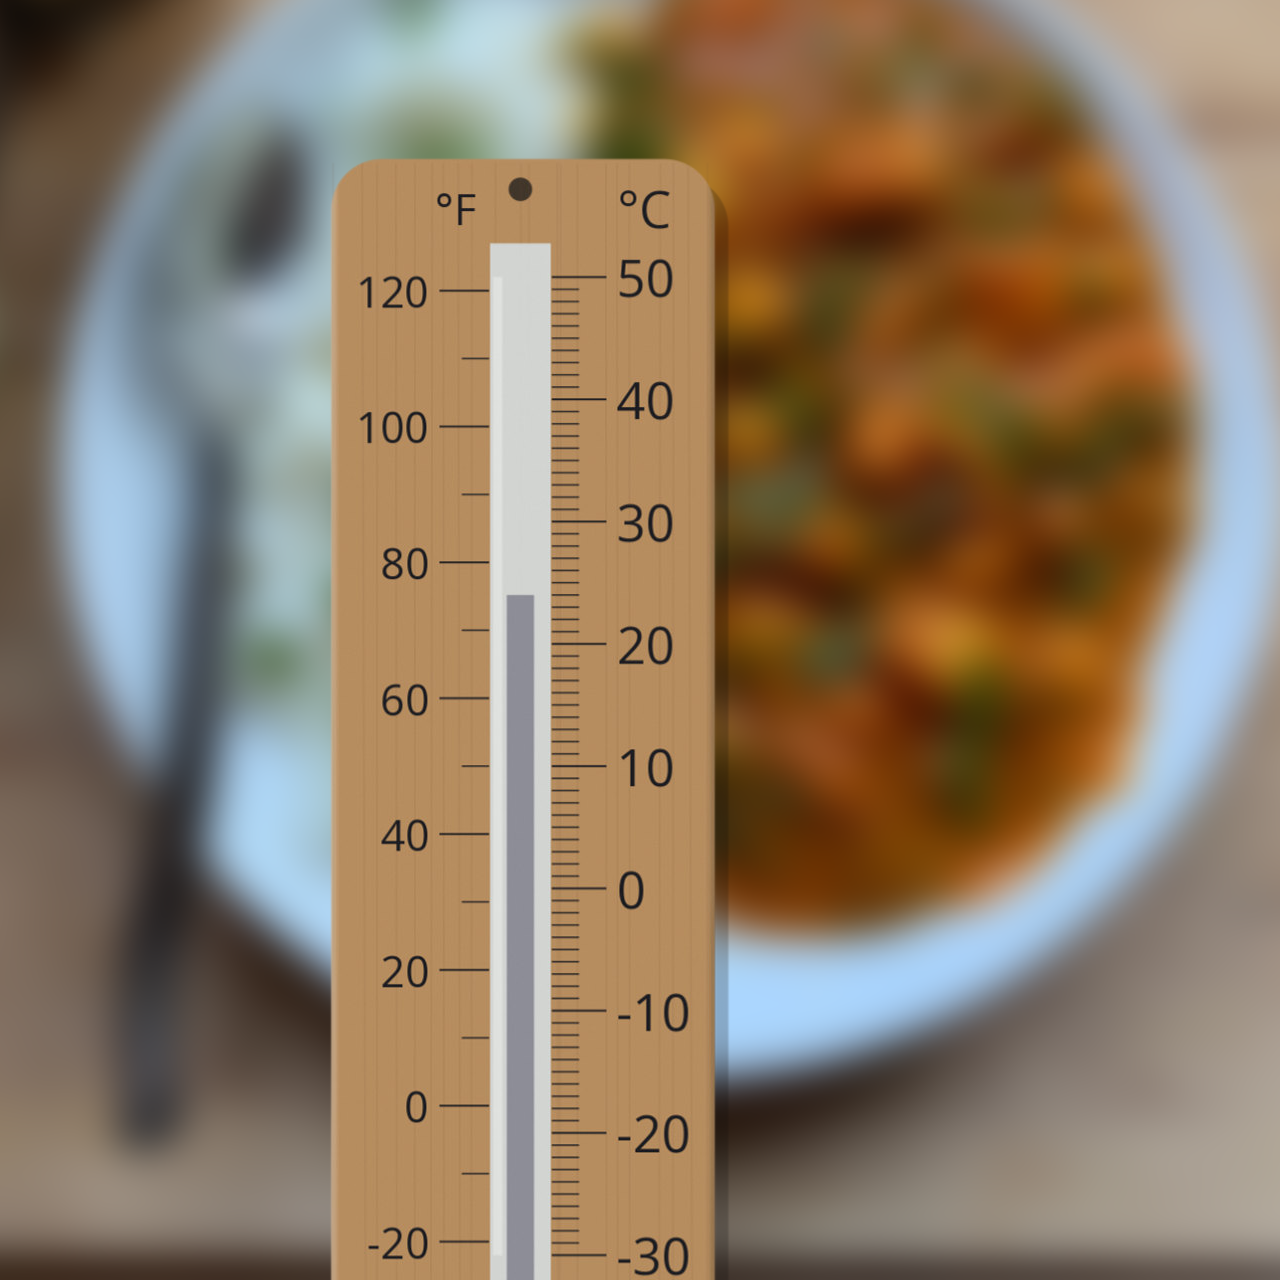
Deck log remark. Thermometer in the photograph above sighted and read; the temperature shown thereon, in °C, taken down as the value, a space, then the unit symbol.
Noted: 24 °C
